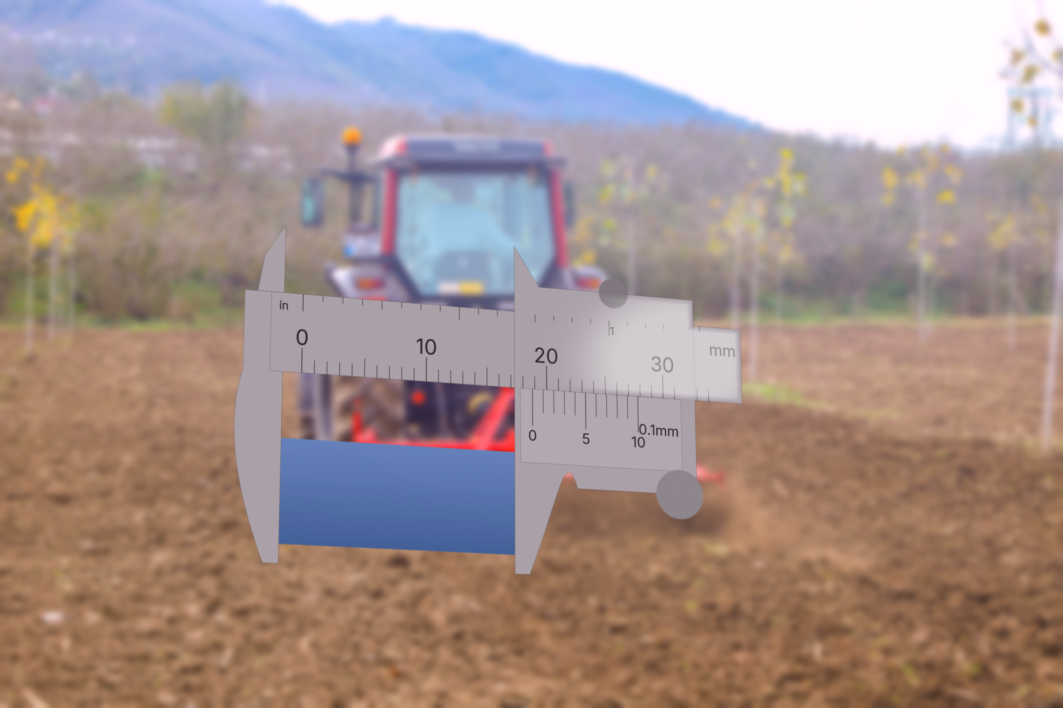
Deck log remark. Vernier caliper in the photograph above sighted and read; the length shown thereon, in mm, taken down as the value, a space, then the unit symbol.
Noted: 18.8 mm
